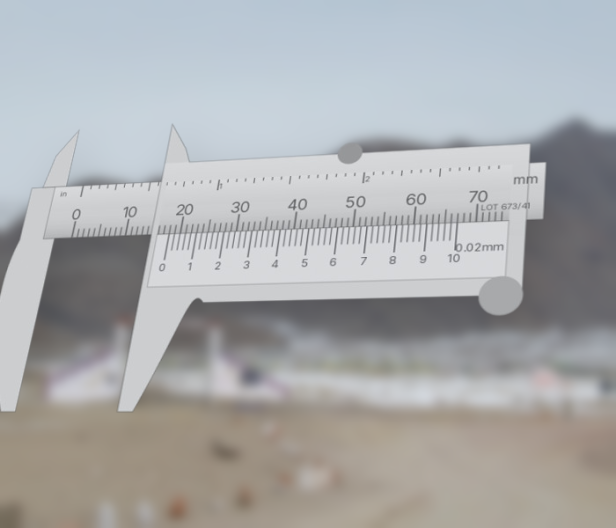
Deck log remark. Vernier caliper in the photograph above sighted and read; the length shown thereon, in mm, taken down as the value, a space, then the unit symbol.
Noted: 18.0 mm
